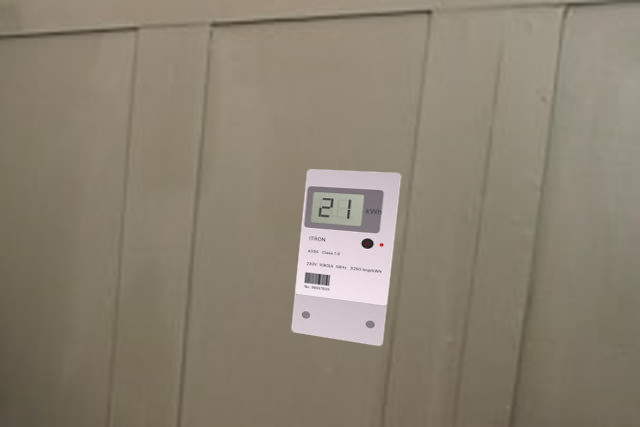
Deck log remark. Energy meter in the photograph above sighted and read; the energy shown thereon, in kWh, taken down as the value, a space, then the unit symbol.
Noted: 21 kWh
